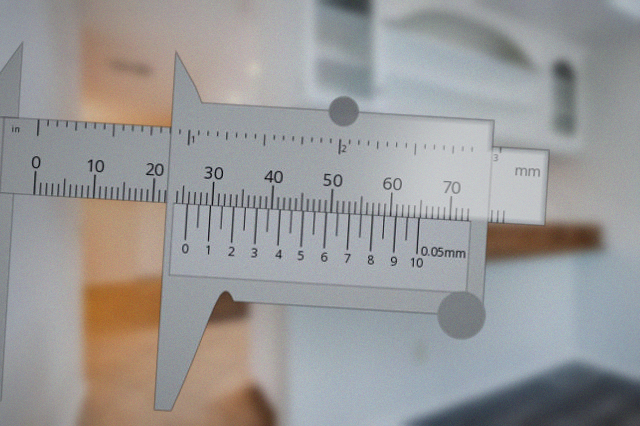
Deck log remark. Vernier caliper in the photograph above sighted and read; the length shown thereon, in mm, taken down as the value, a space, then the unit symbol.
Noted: 25.8 mm
